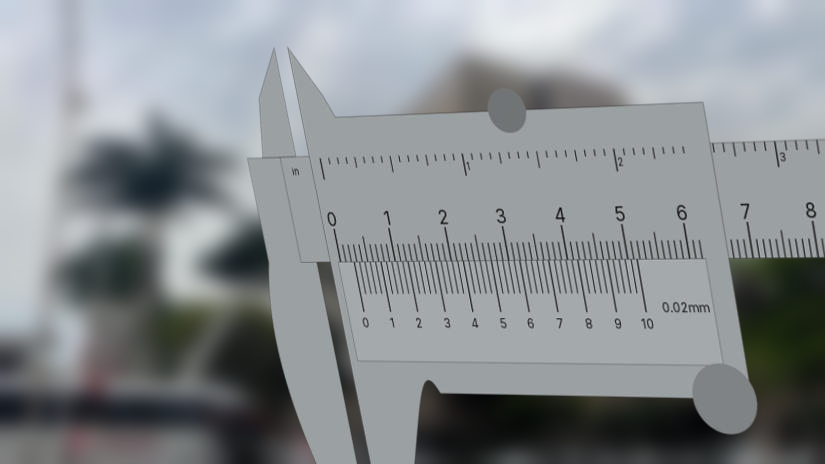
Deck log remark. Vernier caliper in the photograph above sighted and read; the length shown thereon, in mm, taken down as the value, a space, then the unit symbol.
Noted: 2.5 mm
